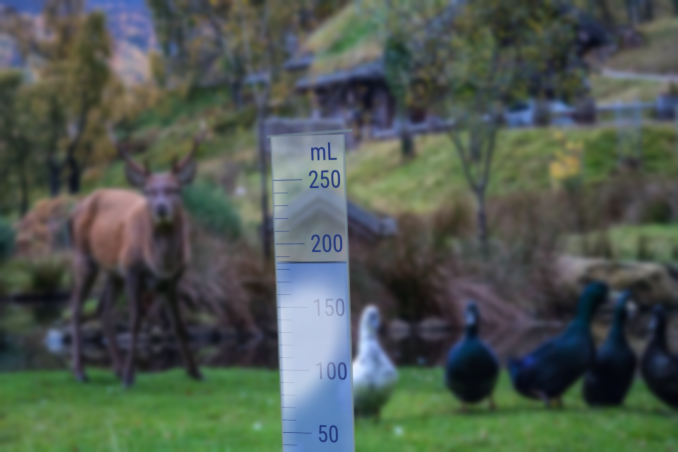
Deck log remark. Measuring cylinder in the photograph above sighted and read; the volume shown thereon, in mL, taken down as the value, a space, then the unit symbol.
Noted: 185 mL
